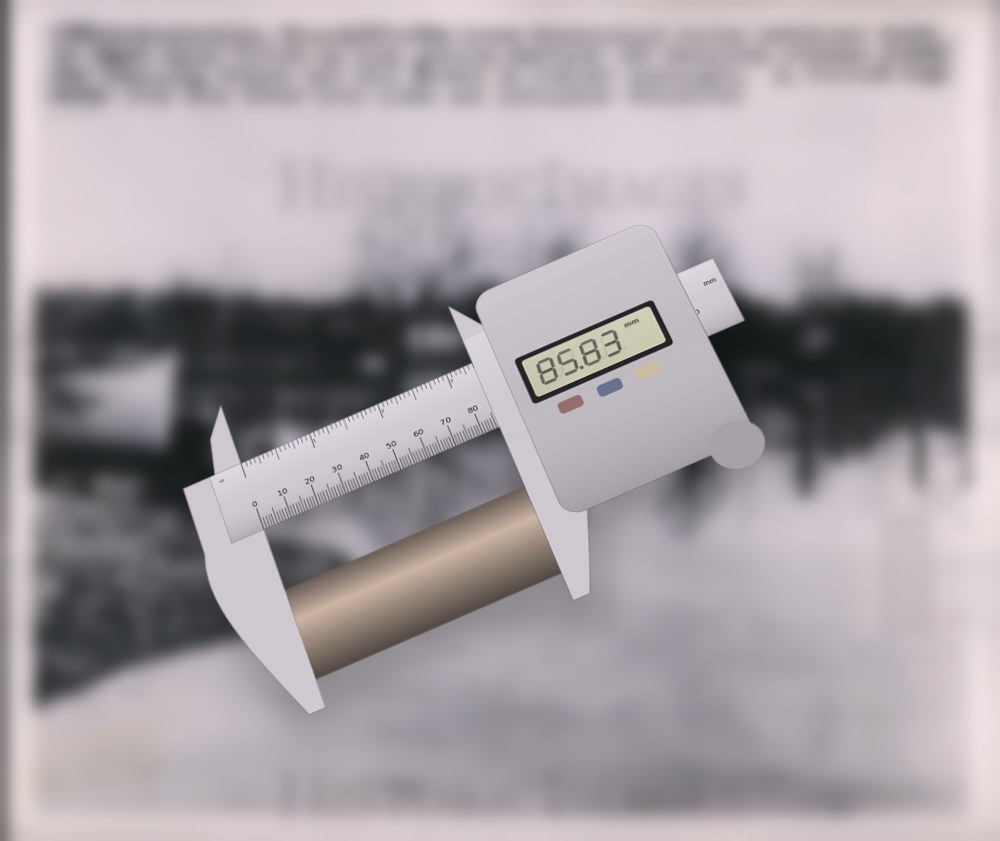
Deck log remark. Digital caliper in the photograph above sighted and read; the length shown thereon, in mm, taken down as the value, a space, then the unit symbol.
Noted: 85.83 mm
